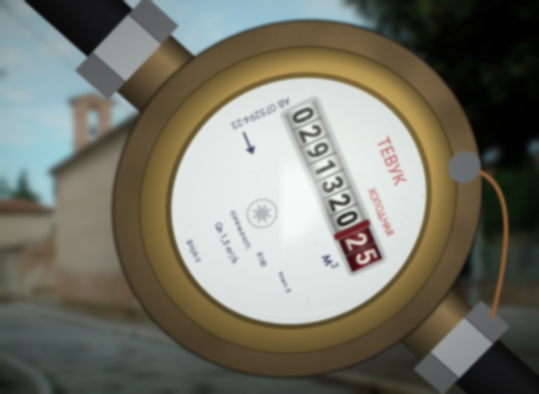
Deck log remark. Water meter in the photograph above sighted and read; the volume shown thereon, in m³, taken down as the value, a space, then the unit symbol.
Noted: 291320.25 m³
